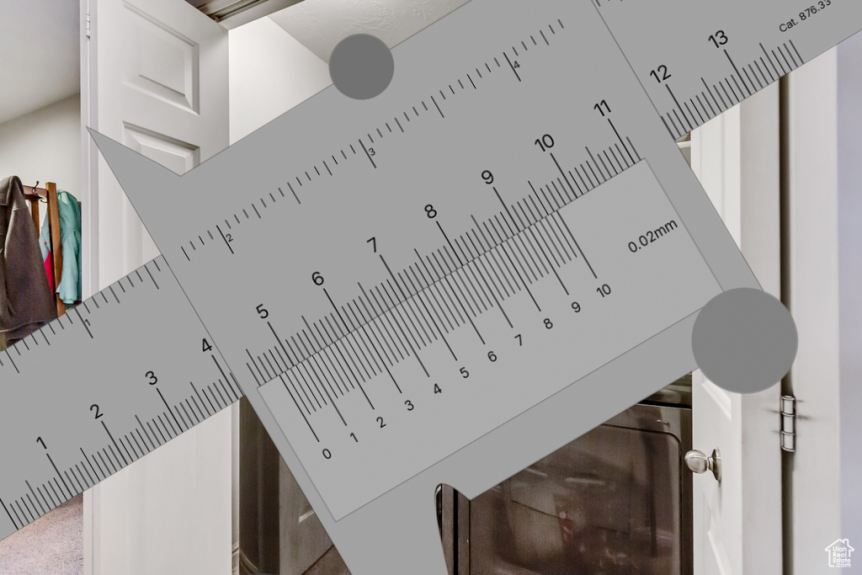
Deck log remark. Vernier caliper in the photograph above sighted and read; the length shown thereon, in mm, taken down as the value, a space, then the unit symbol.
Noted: 47.4 mm
